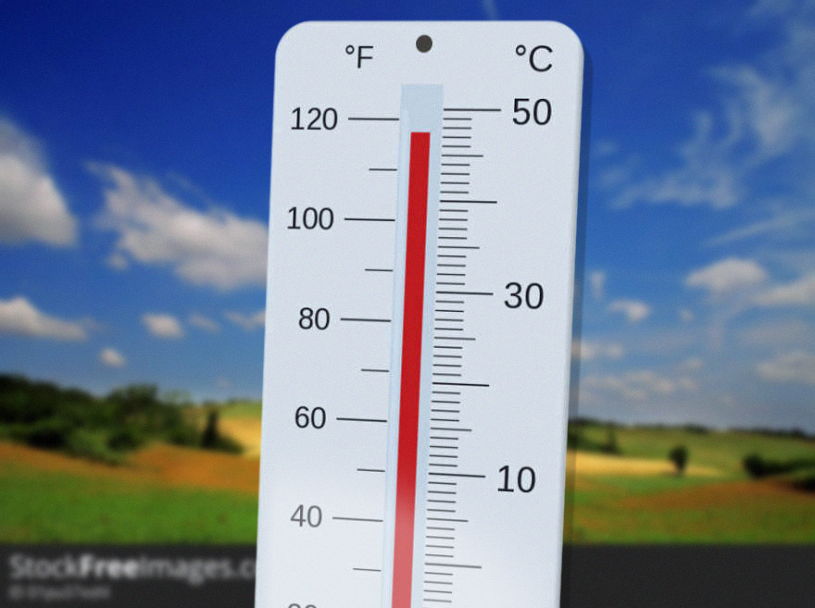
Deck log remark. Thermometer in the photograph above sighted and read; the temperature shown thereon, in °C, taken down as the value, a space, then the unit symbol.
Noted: 47.5 °C
